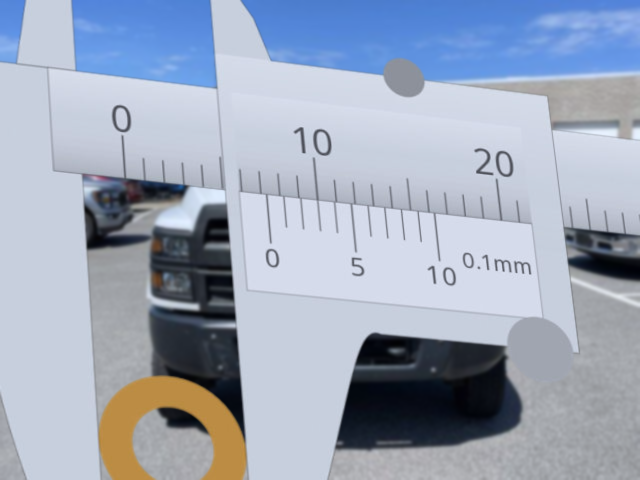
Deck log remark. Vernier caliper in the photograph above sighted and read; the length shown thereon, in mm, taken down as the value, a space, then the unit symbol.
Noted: 7.3 mm
